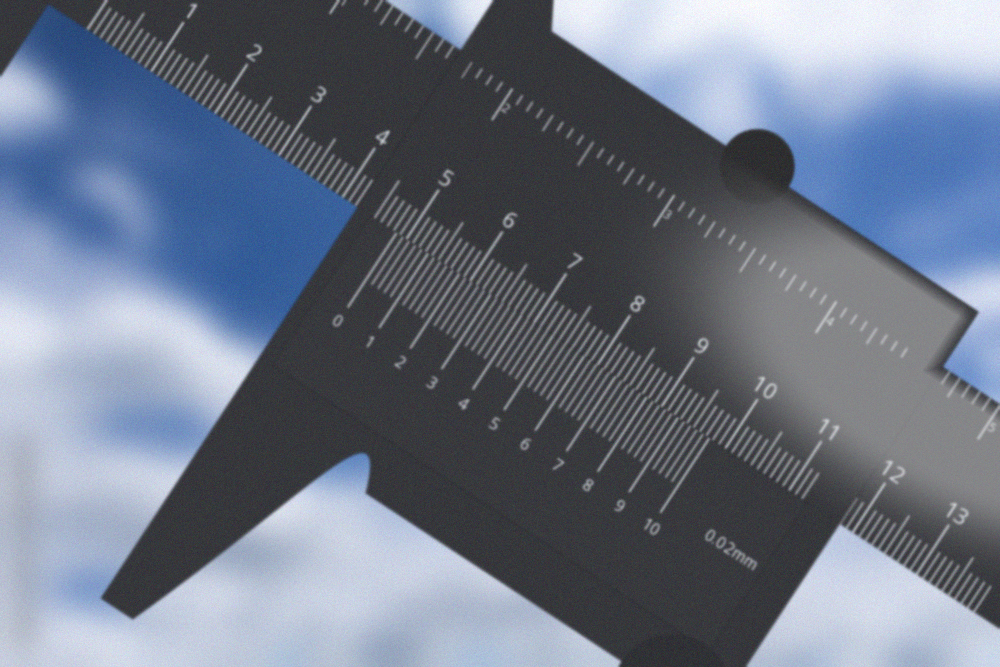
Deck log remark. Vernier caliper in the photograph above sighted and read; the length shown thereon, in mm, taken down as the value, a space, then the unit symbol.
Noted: 48.5 mm
